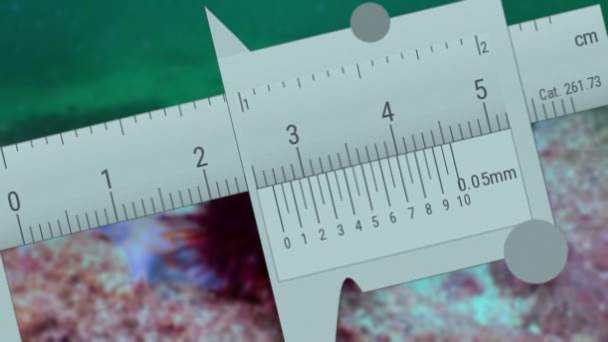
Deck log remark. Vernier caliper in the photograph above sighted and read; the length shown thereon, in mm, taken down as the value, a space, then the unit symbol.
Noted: 26.6 mm
